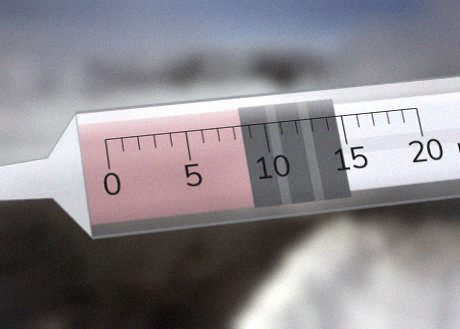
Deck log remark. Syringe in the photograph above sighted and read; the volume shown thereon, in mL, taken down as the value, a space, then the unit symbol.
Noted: 8.5 mL
